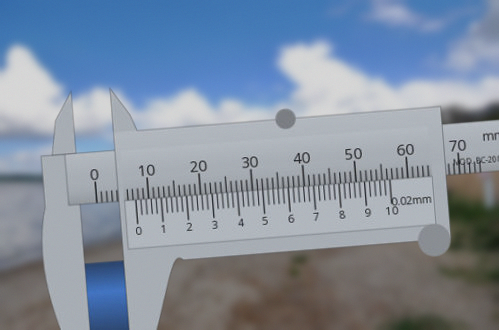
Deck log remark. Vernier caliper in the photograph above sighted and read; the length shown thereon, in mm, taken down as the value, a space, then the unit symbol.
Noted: 7.5 mm
